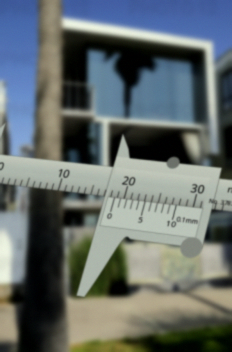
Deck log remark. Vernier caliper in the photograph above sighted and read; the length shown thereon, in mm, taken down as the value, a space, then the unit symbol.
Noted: 18.6 mm
